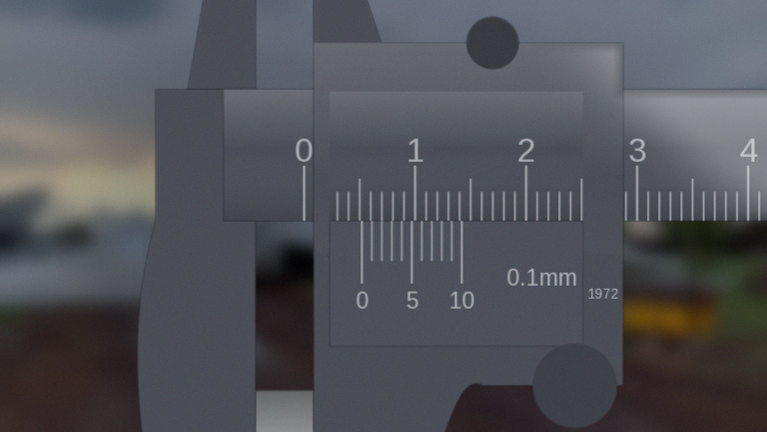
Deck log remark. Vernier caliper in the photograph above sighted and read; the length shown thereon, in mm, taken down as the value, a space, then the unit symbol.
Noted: 5.2 mm
